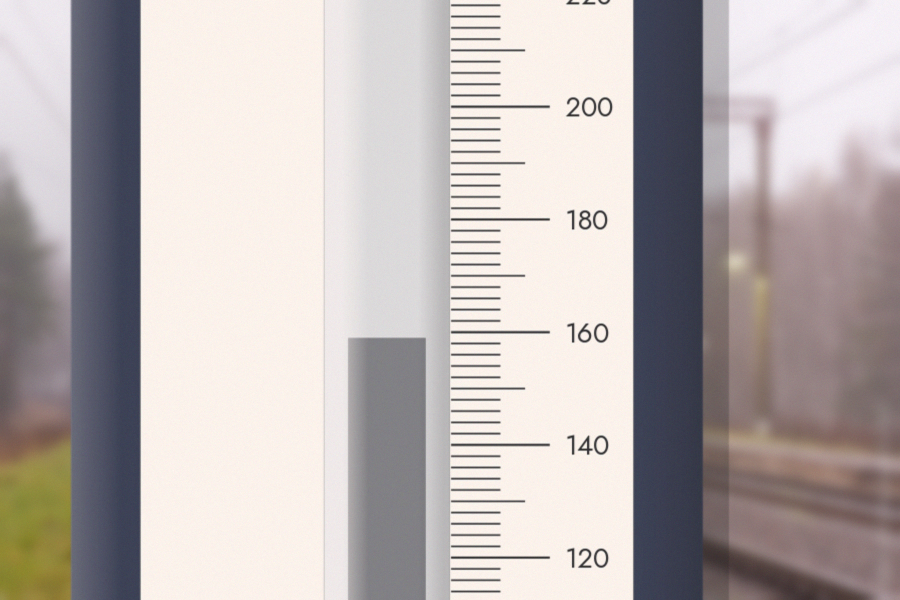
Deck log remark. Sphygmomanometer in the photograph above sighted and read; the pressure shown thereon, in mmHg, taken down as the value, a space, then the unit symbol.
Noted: 159 mmHg
